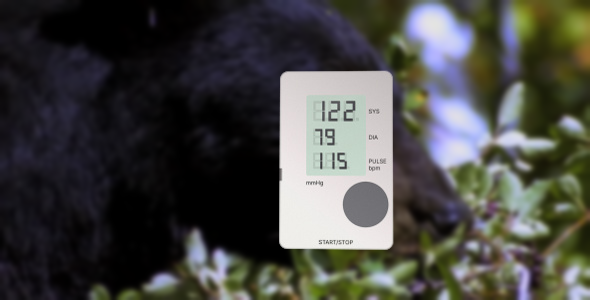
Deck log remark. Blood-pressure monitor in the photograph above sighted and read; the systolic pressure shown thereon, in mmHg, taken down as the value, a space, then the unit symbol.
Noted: 122 mmHg
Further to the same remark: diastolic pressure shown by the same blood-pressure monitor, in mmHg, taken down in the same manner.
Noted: 79 mmHg
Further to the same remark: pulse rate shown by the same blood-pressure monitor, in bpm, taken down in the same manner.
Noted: 115 bpm
